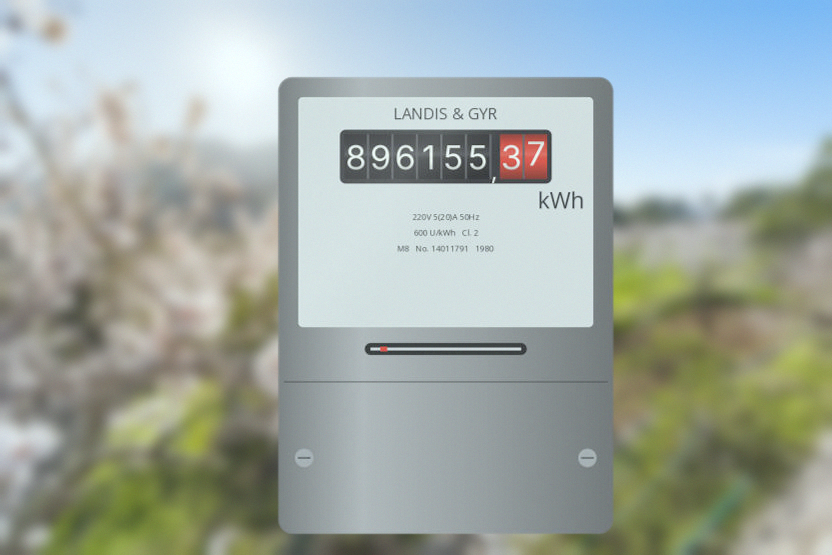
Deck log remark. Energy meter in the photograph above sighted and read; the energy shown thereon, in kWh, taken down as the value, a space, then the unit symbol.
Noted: 896155.37 kWh
